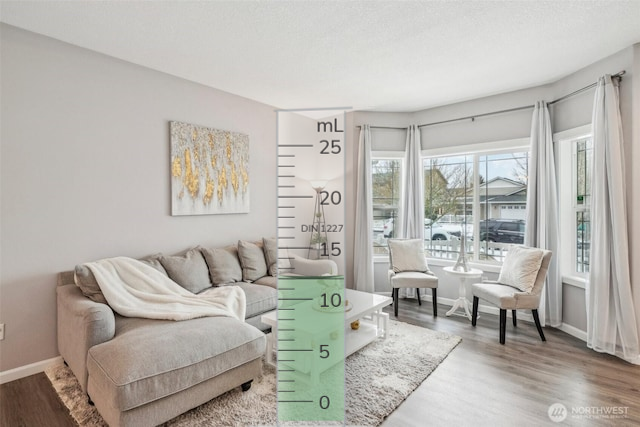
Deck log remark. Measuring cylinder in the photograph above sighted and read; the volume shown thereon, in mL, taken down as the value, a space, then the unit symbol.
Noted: 12 mL
